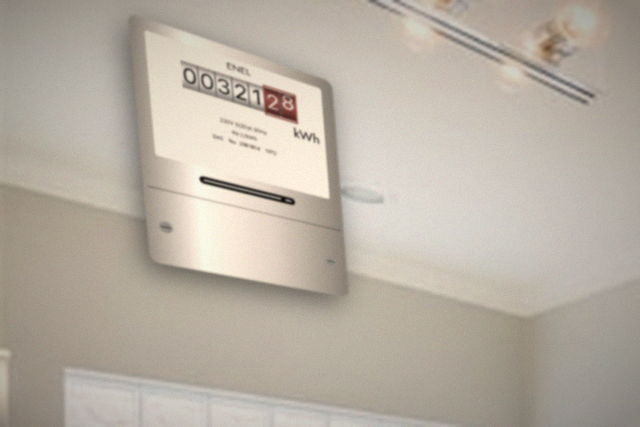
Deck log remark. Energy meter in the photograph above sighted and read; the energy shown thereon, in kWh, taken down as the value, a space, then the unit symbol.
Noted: 321.28 kWh
